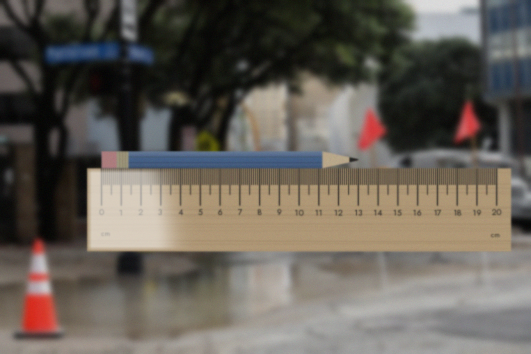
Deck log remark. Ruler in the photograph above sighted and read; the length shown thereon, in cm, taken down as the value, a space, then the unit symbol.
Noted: 13 cm
